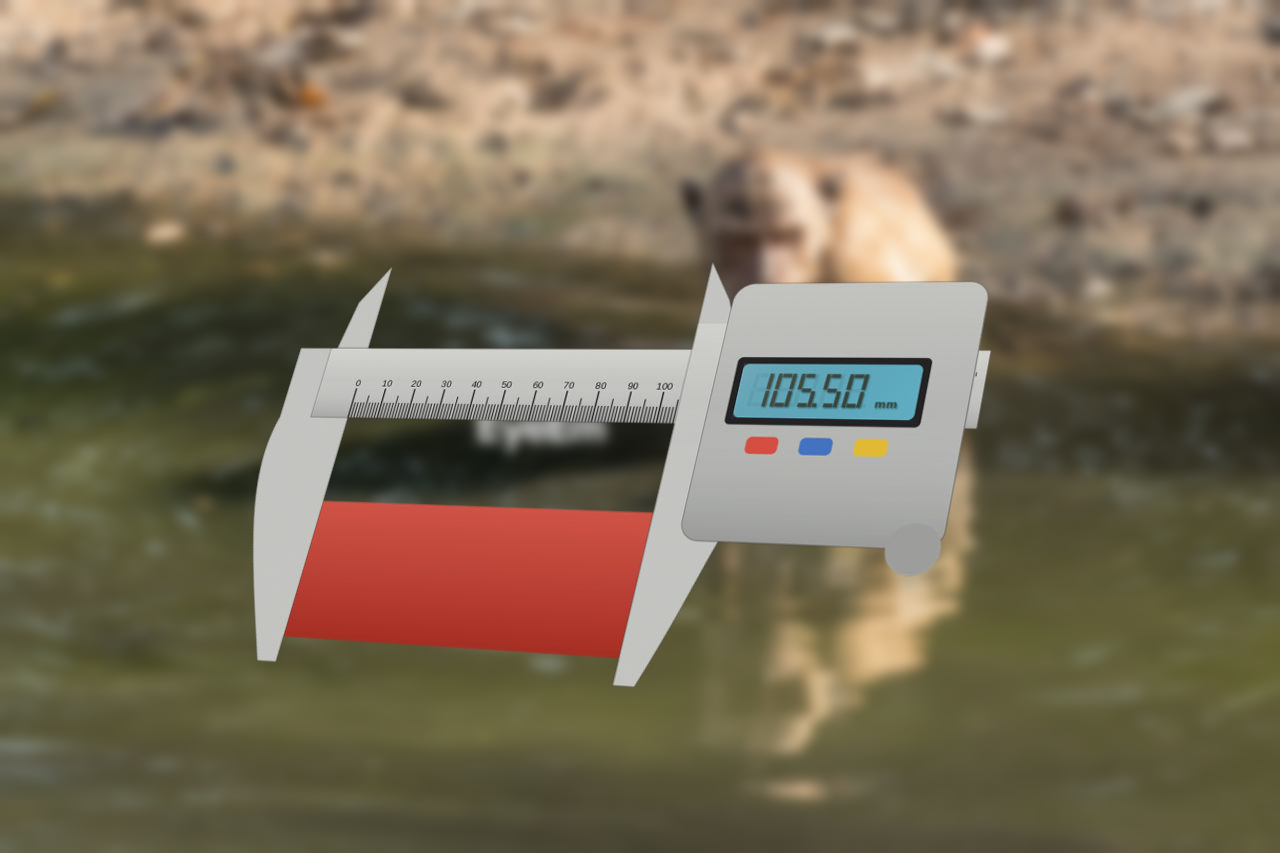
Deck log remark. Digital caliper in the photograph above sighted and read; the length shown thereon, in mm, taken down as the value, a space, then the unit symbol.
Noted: 105.50 mm
